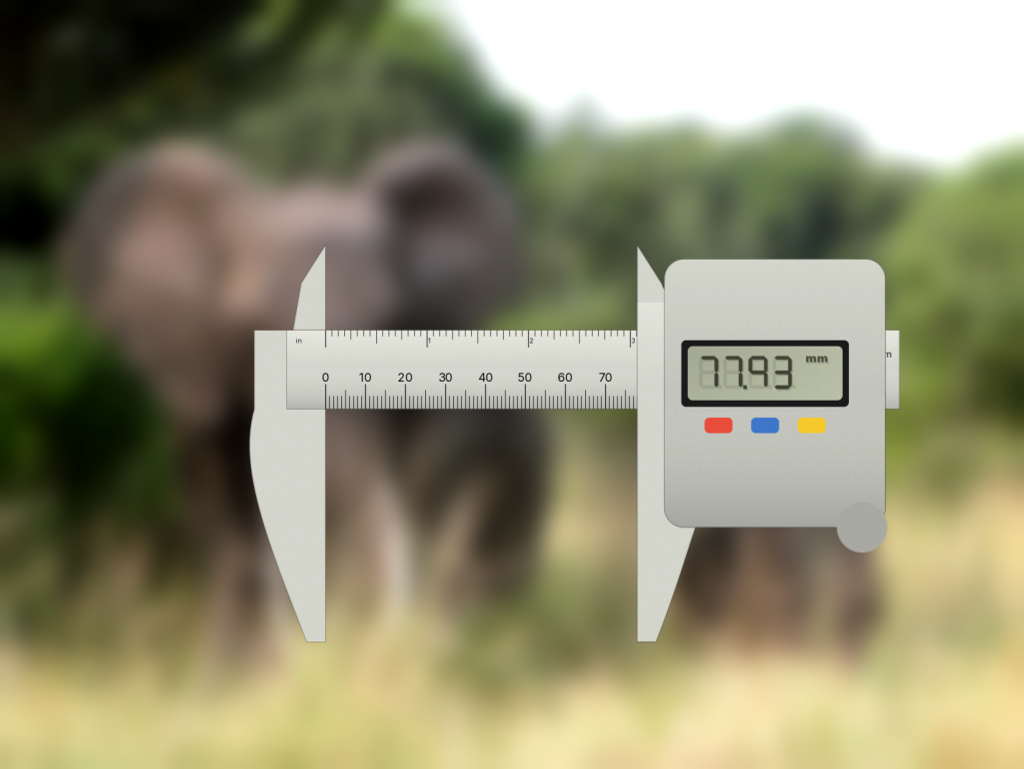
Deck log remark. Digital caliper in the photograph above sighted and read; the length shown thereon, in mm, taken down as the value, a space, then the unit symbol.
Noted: 77.93 mm
